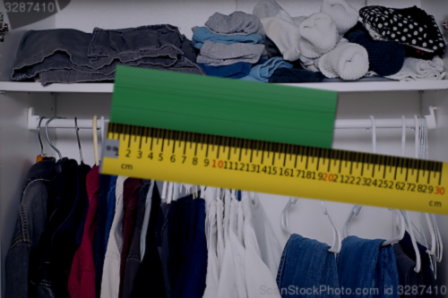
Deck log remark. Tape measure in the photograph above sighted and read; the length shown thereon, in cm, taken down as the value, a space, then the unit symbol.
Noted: 20 cm
